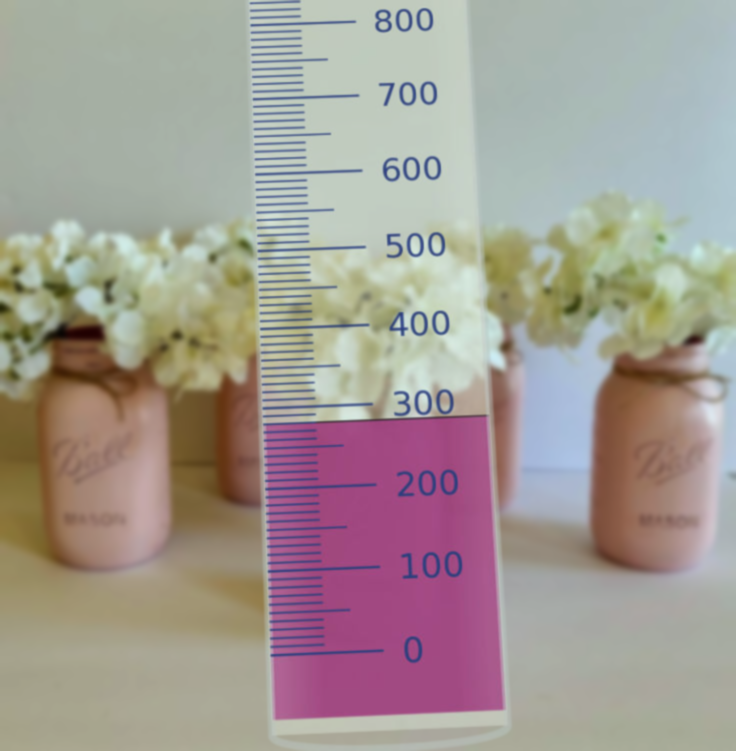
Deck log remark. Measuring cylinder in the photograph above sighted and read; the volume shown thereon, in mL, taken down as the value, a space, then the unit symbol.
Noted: 280 mL
